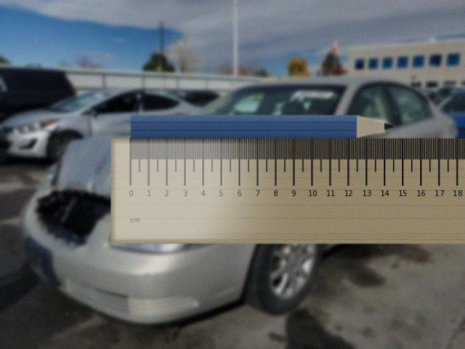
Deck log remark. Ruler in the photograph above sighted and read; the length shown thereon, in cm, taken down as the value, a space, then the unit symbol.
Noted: 14.5 cm
